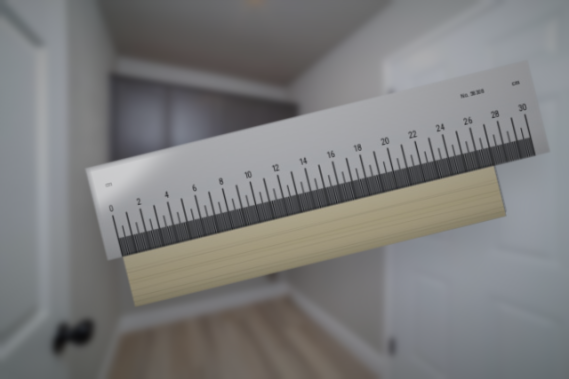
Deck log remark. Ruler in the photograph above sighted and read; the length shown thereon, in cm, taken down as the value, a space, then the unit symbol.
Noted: 27 cm
